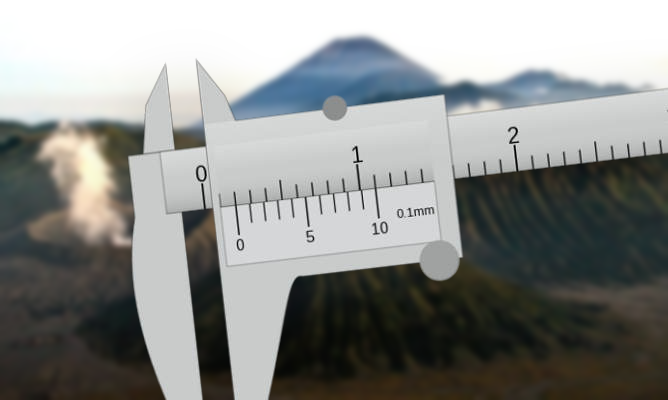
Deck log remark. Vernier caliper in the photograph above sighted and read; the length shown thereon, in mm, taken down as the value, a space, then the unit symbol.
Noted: 2.0 mm
